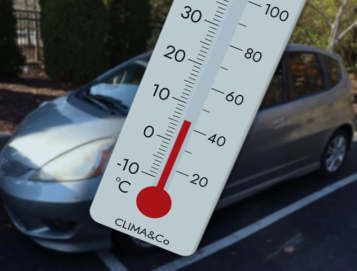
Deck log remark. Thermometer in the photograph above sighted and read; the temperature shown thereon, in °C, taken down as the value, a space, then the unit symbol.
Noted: 6 °C
